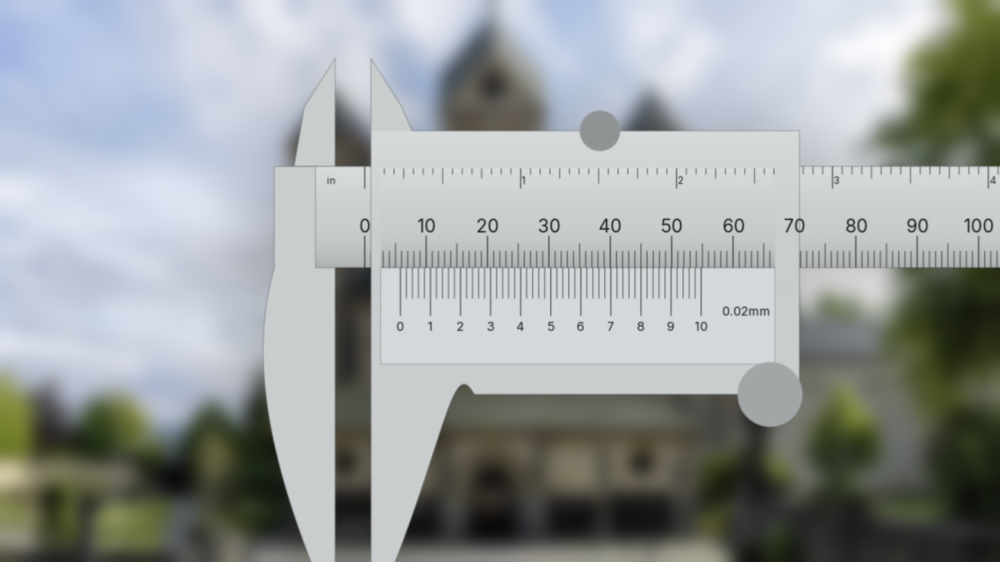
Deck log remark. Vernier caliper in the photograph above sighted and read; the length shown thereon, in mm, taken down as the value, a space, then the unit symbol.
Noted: 5.8 mm
